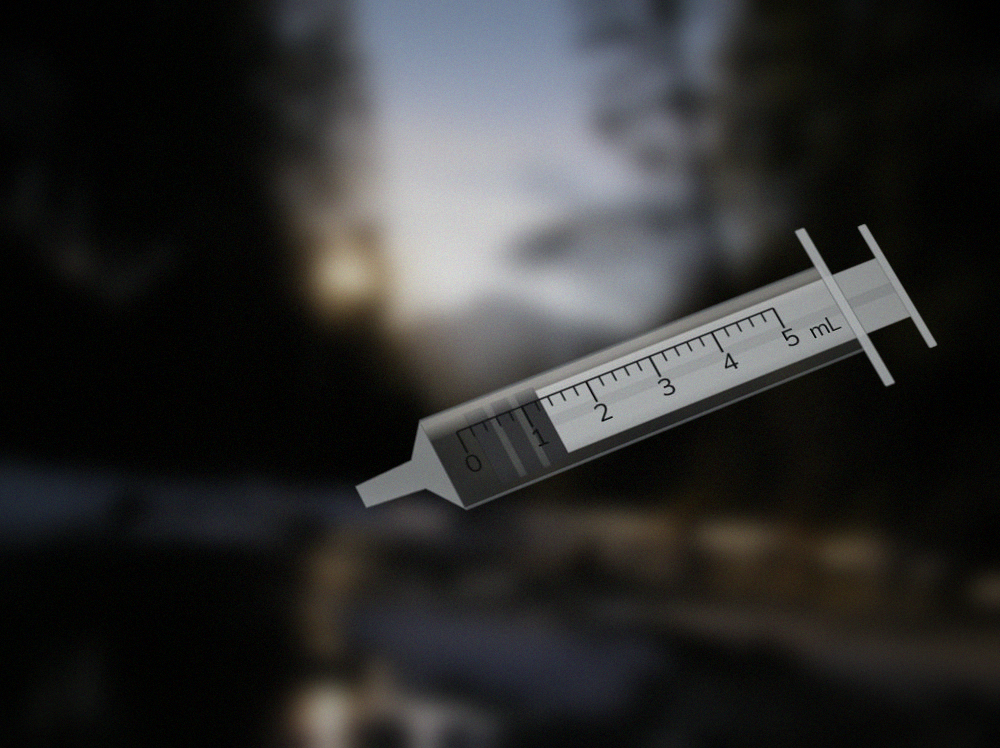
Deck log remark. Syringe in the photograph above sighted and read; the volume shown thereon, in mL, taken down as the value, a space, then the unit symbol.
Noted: 0.2 mL
